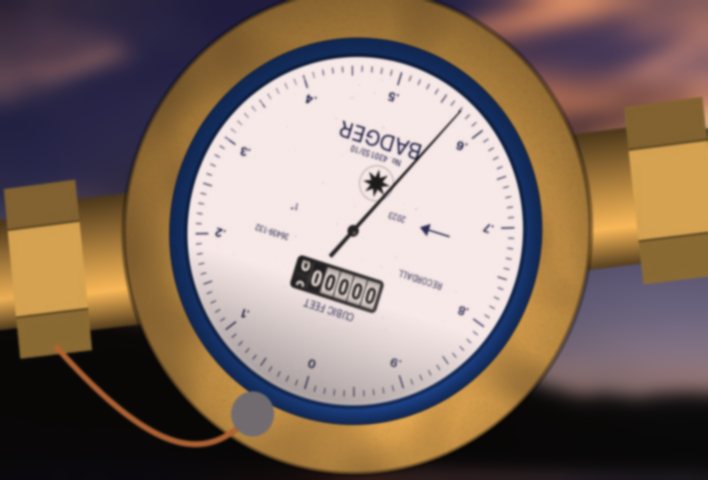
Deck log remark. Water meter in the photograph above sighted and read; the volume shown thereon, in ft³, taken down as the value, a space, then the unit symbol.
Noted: 8.57 ft³
